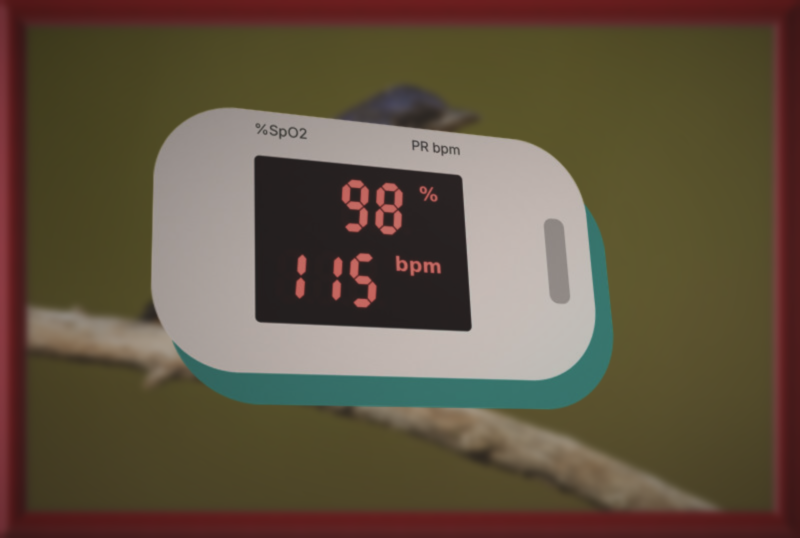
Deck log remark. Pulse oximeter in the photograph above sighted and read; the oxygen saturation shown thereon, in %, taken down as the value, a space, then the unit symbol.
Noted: 98 %
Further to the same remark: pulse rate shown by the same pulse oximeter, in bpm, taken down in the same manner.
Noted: 115 bpm
